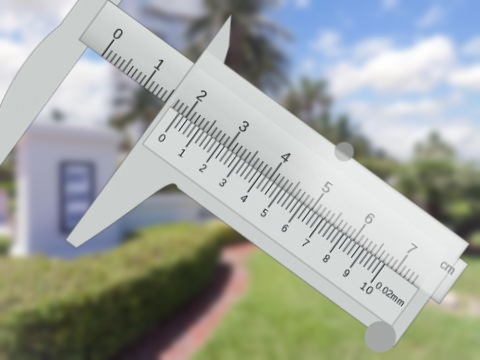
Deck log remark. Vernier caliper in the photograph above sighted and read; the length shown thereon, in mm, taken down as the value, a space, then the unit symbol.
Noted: 18.5 mm
